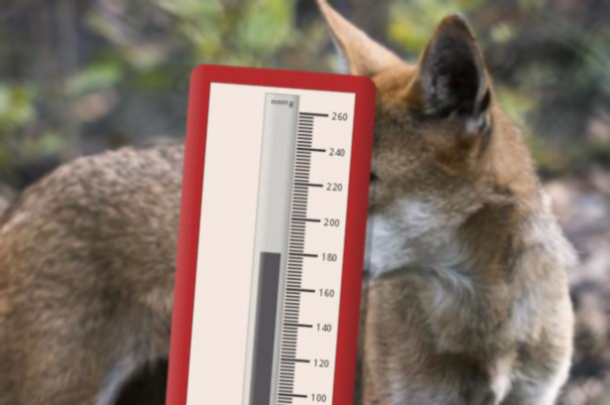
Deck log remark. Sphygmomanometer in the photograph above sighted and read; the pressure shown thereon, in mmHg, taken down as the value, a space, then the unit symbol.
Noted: 180 mmHg
